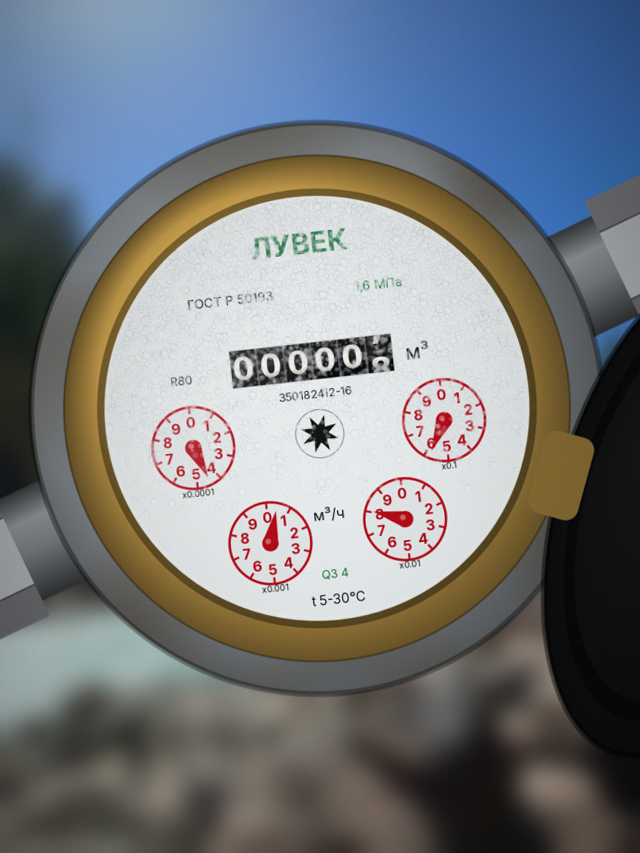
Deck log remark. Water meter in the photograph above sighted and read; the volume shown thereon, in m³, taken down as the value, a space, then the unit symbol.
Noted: 7.5804 m³
